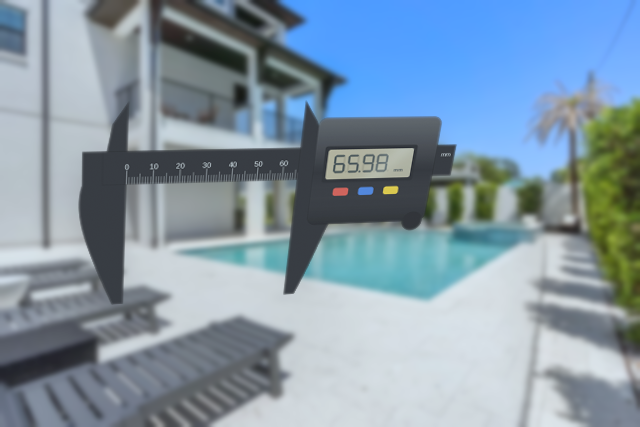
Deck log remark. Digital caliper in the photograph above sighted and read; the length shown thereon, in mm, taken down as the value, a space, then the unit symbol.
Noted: 65.98 mm
